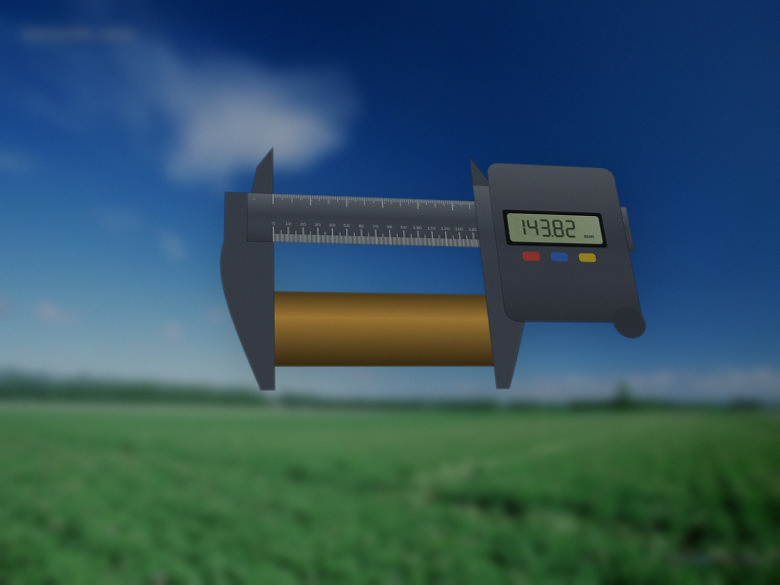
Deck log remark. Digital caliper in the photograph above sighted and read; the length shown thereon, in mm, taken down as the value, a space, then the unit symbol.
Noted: 143.82 mm
